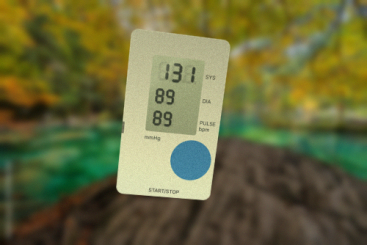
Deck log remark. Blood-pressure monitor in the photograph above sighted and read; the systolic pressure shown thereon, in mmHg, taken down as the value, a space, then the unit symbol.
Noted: 131 mmHg
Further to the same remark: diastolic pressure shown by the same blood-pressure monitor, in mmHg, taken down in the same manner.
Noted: 89 mmHg
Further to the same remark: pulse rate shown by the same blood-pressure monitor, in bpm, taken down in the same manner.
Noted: 89 bpm
